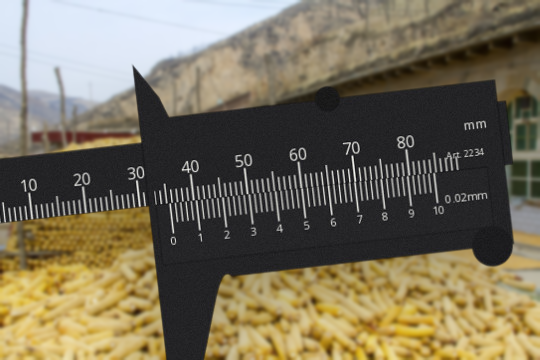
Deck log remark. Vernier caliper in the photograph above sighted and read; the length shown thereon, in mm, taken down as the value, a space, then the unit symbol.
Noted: 35.6 mm
